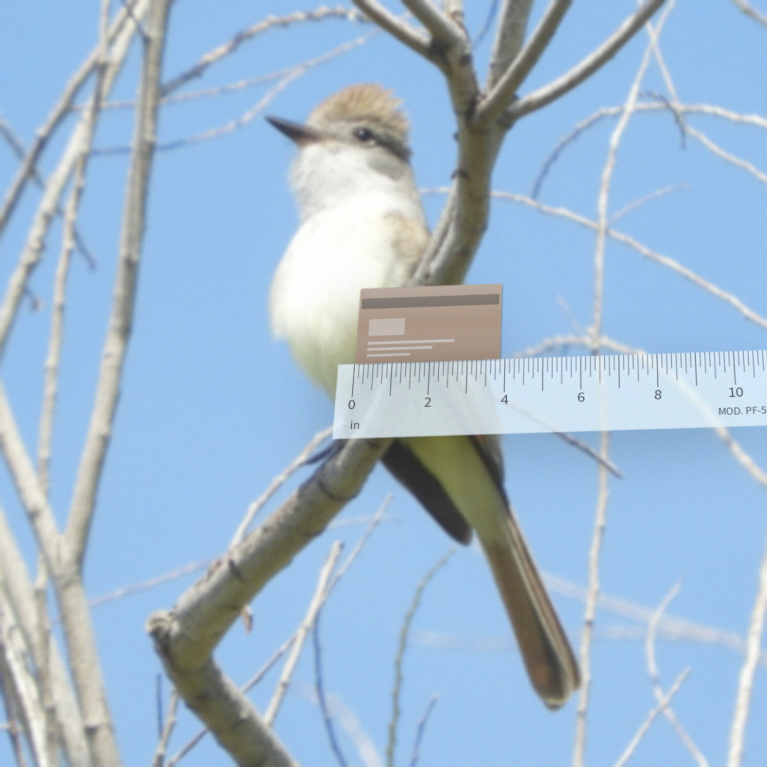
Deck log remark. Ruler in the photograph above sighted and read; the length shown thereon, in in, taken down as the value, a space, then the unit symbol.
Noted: 3.875 in
